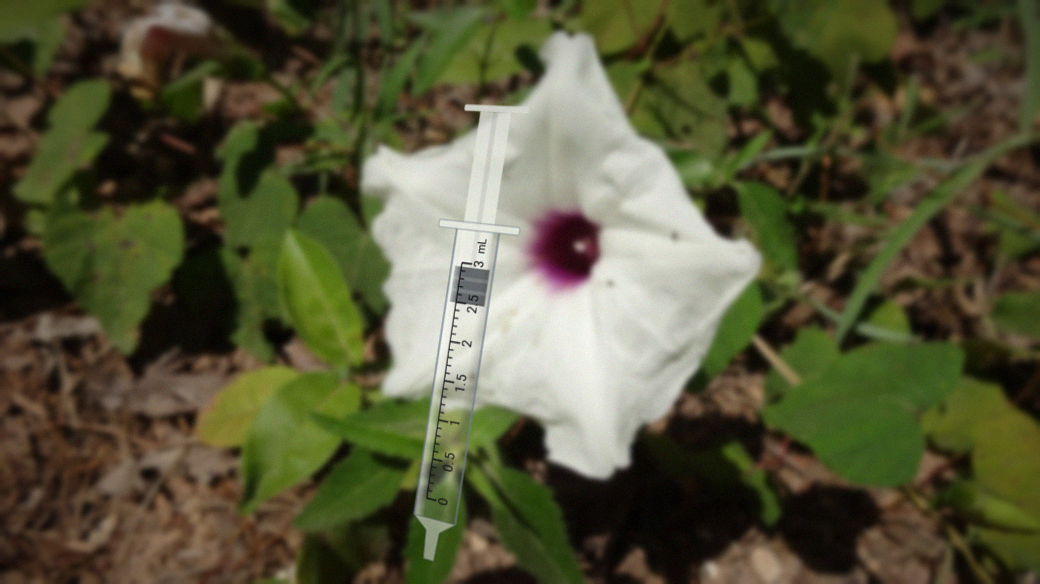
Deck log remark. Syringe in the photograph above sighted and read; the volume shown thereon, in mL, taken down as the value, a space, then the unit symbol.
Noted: 2.5 mL
